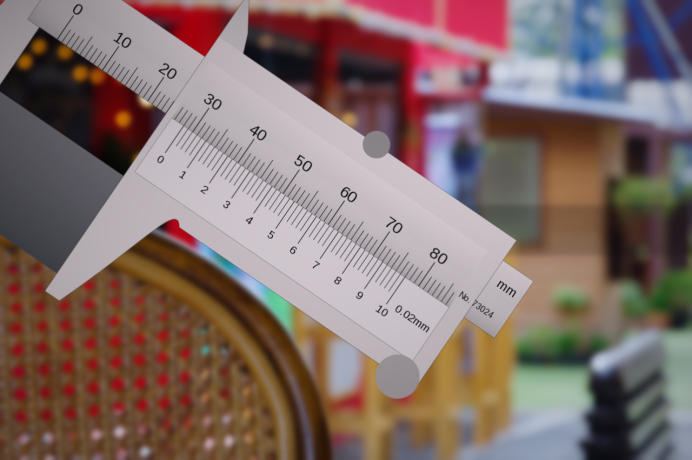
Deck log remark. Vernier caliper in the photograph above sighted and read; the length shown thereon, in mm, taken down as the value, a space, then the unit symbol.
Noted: 28.0 mm
